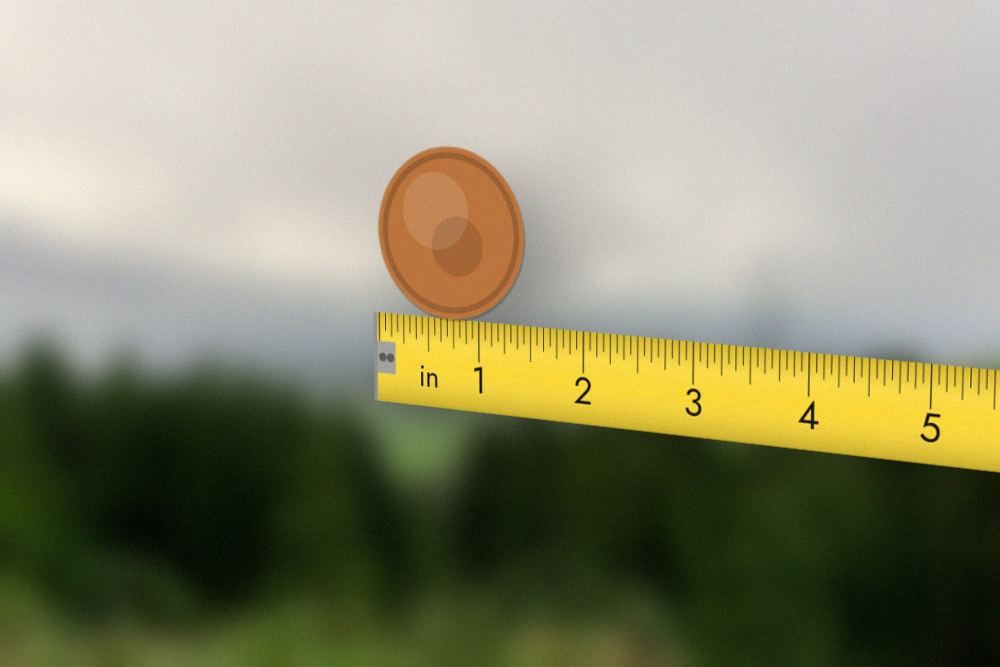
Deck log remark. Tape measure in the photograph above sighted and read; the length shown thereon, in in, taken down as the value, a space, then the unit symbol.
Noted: 1.4375 in
